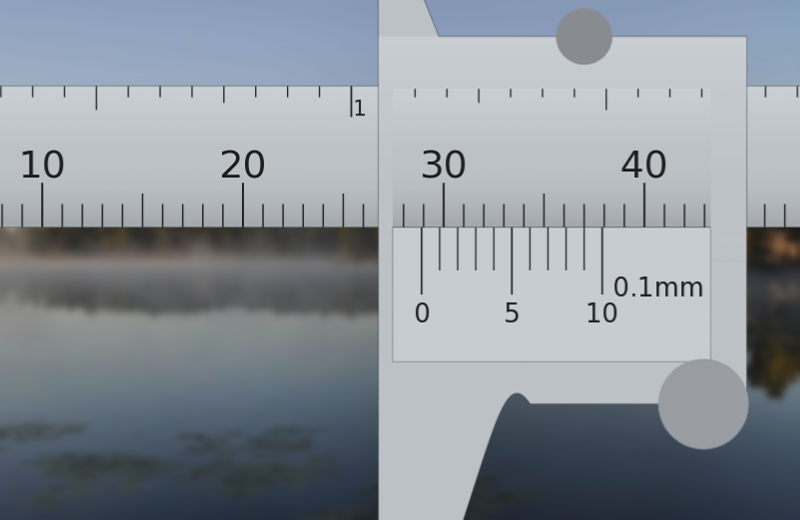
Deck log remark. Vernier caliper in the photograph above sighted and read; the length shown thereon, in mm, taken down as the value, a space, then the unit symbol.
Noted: 28.9 mm
